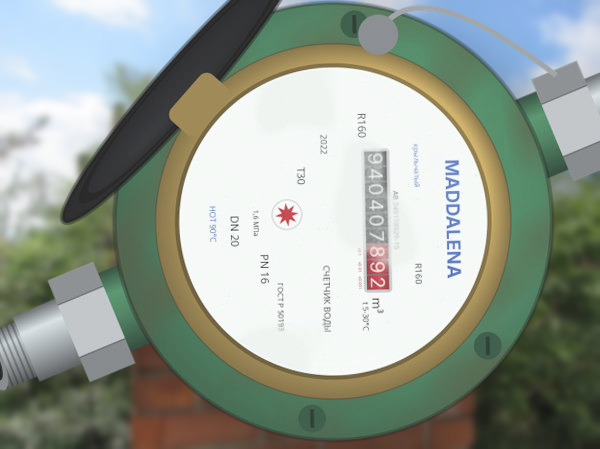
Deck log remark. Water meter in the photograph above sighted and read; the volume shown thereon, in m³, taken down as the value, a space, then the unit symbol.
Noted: 940407.892 m³
